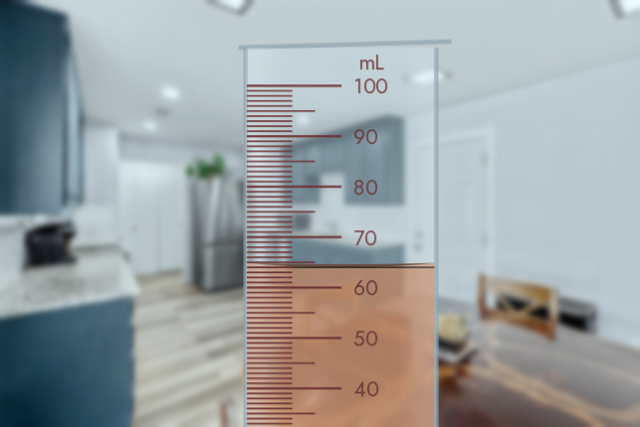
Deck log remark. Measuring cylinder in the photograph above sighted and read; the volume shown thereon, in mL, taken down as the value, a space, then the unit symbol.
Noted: 64 mL
